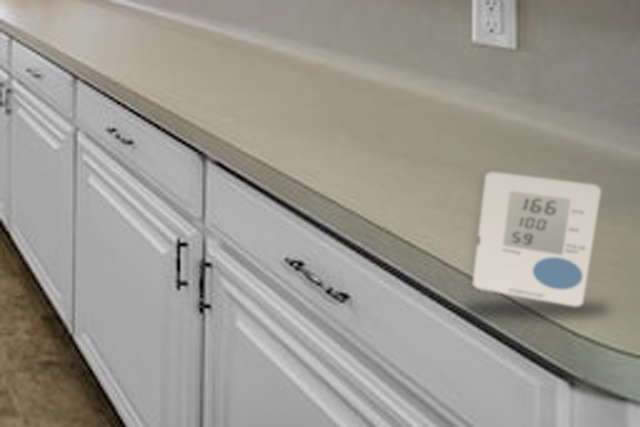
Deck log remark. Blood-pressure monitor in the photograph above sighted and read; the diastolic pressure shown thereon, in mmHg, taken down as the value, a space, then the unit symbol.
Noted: 100 mmHg
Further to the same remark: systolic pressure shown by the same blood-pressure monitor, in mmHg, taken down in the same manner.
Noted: 166 mmHg
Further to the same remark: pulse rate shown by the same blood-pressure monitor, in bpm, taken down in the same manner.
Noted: 59 bpm
